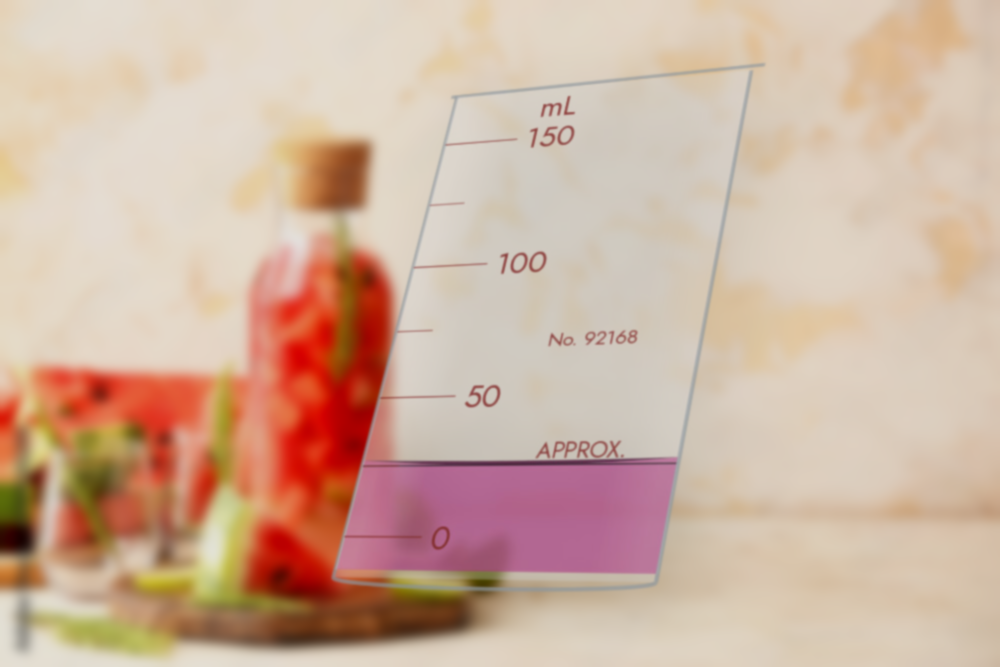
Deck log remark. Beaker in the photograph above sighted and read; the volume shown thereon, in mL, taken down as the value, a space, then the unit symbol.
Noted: 25 mL
